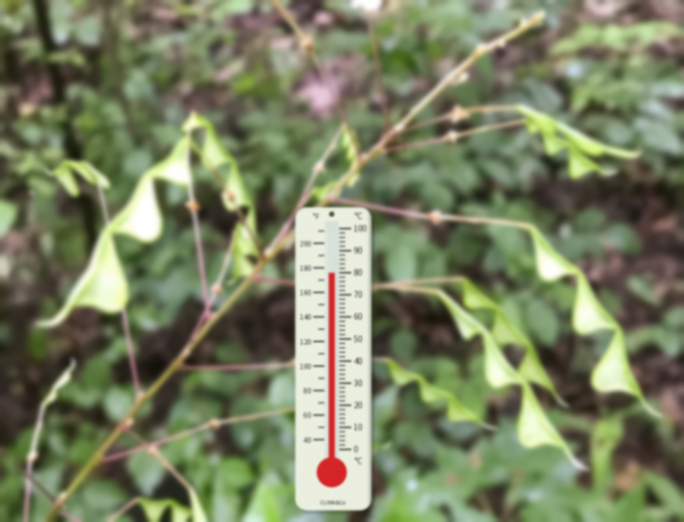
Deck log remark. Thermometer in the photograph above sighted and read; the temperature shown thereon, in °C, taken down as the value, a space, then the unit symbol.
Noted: 80 °C
